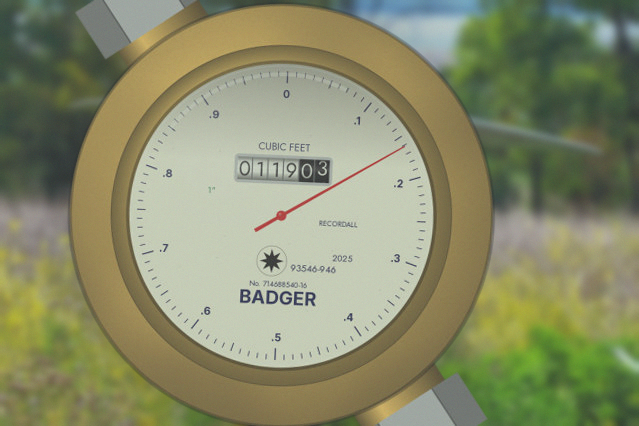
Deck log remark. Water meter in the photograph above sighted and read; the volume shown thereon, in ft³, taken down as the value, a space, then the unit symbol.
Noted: 11903.16 ft³
